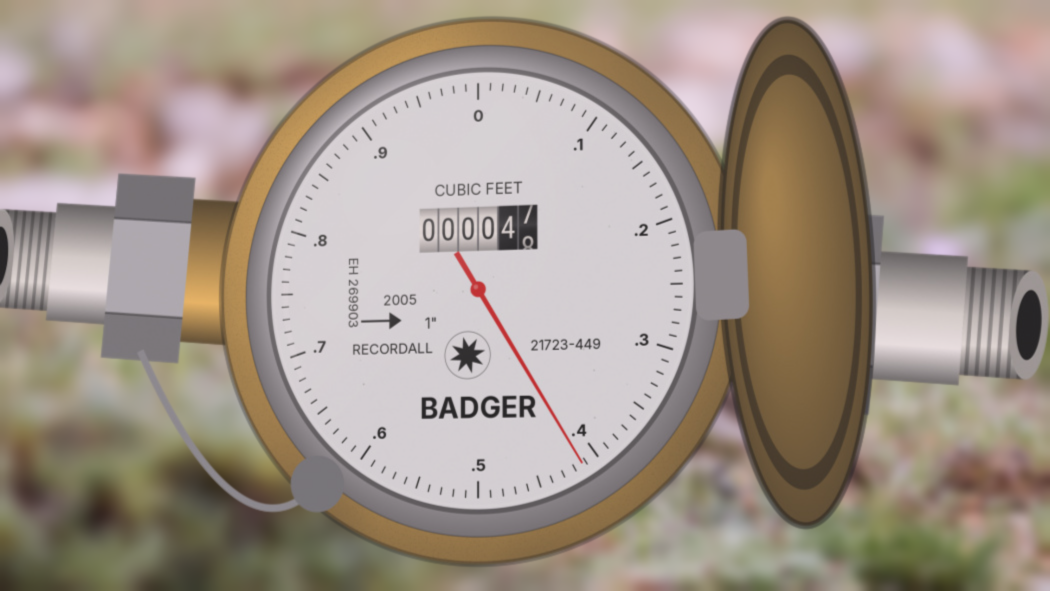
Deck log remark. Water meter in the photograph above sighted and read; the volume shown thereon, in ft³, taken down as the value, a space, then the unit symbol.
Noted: 47.41 ft³
